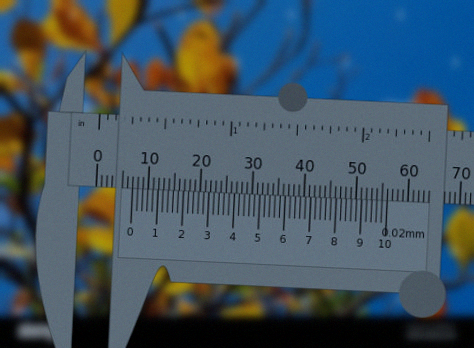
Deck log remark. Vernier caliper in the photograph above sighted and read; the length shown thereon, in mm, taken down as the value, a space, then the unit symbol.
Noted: 7.0 mm
